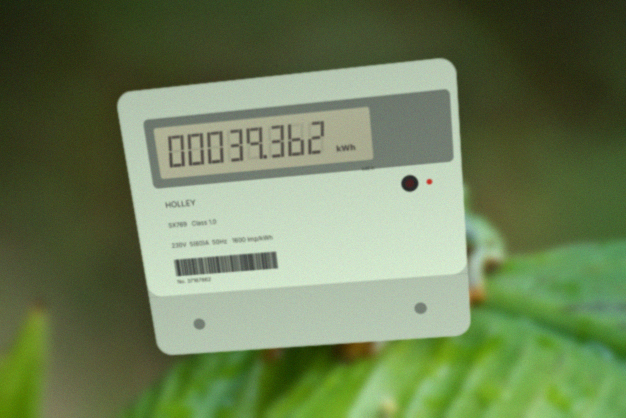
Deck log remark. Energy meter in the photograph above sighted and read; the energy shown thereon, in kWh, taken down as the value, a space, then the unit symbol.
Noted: 39.362 kWh
